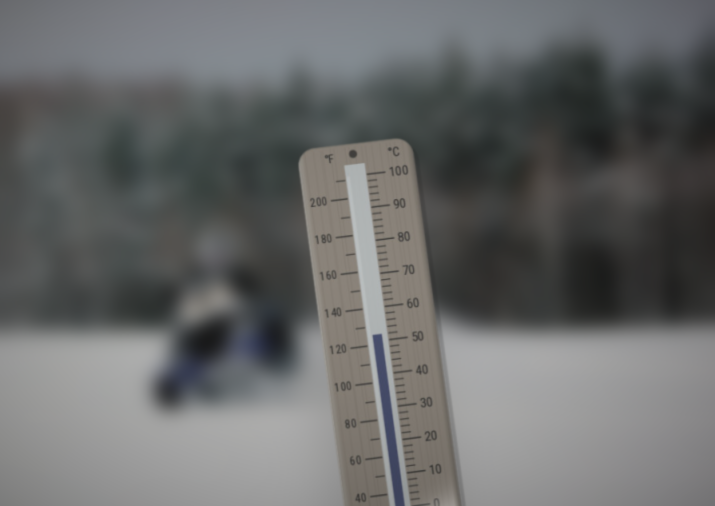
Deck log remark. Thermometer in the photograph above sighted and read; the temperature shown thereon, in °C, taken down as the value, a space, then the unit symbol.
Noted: 52 °C
